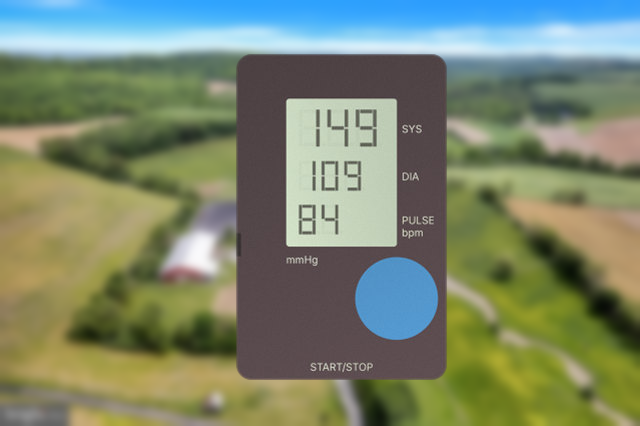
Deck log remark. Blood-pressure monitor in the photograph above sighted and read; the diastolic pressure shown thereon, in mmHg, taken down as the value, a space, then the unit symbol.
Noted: 109 mmHg
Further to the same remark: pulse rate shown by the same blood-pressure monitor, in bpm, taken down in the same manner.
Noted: 84 bpm
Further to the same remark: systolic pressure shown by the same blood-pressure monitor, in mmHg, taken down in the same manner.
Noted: 149 mmHg
